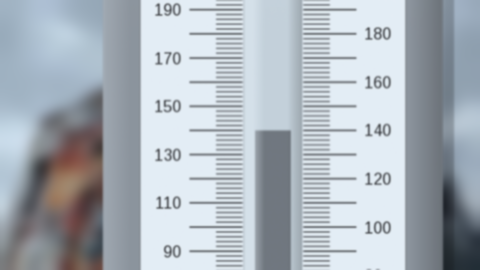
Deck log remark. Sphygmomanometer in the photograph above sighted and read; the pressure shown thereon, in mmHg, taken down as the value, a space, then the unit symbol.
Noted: 140 mmHg
